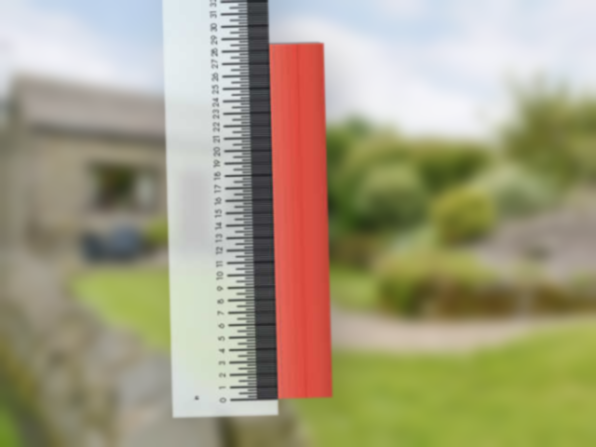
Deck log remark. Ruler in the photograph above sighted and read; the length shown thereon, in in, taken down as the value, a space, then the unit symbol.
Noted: 28.5 in
